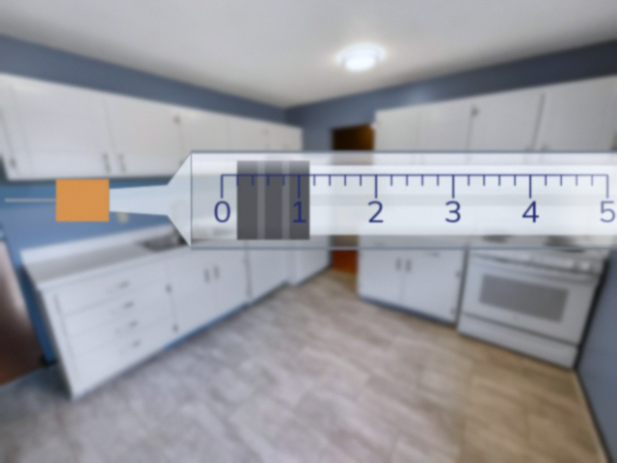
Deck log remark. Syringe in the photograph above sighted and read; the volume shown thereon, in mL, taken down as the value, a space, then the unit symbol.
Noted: 0.2 mL
